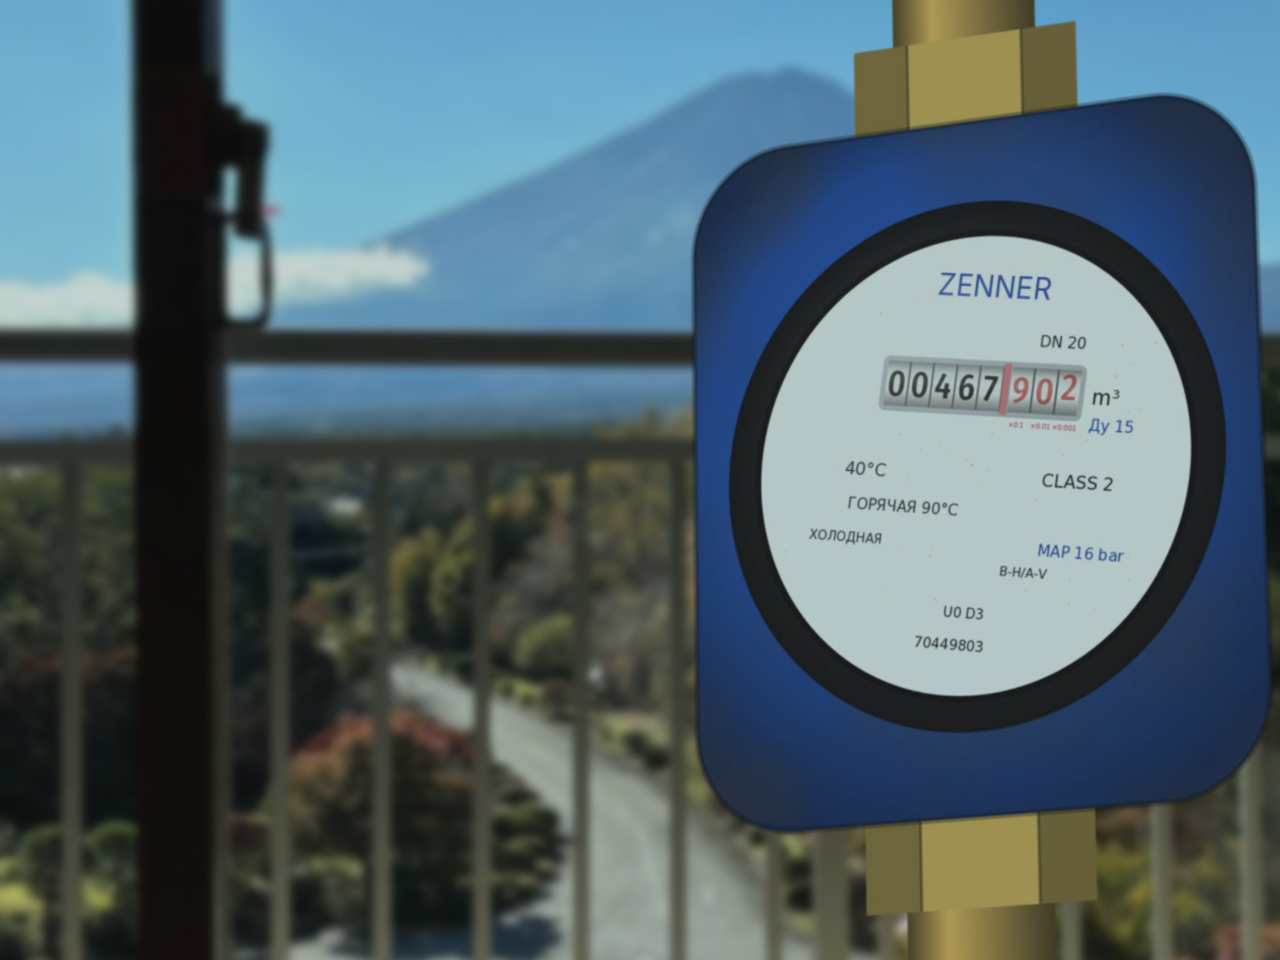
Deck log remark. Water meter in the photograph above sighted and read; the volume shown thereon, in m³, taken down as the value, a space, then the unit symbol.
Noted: 467.902 m³
